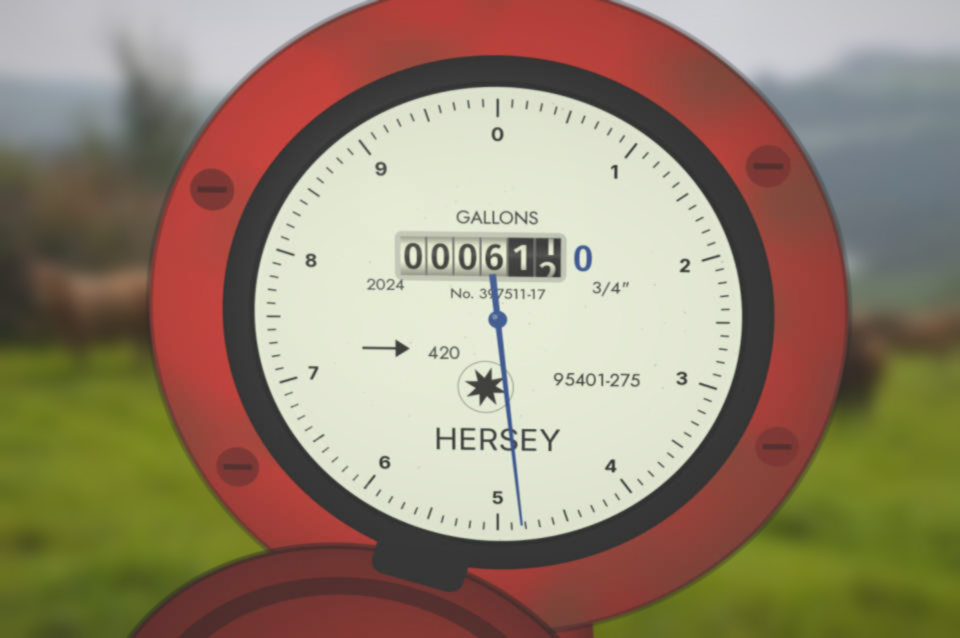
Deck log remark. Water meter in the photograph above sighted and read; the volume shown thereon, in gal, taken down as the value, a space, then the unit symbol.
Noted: 6114.8 gal
